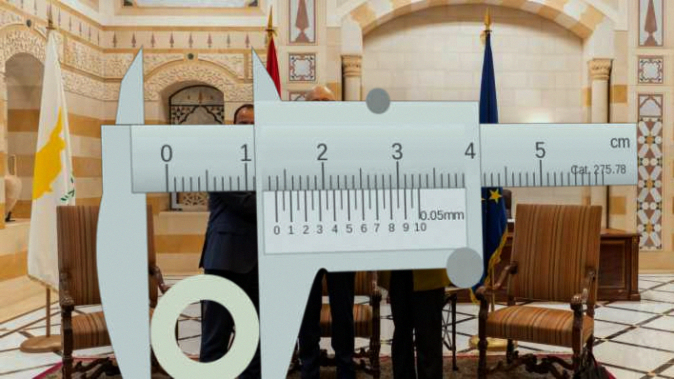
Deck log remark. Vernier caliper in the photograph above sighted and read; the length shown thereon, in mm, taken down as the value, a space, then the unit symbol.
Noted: 13.8 mm
